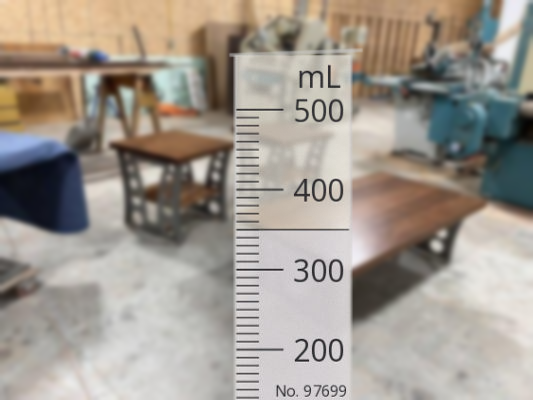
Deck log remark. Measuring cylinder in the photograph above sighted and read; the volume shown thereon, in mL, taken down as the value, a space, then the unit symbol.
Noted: 350 mL
